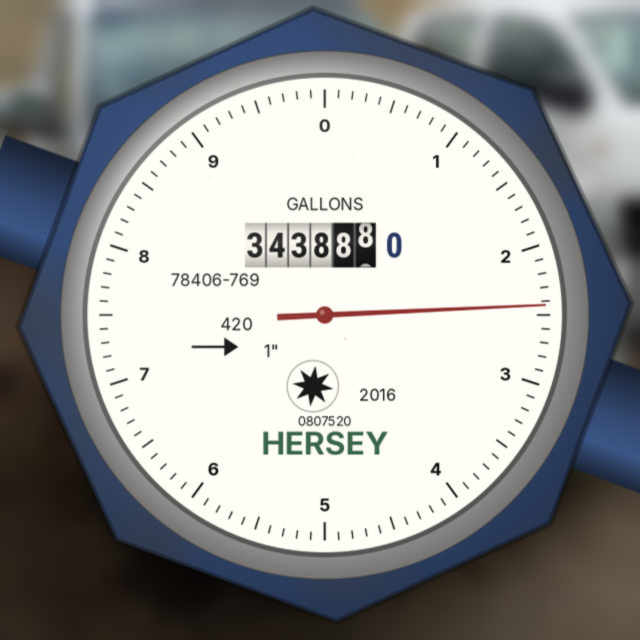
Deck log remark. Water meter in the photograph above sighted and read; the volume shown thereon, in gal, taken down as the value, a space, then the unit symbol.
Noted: 3438882.4 gal
